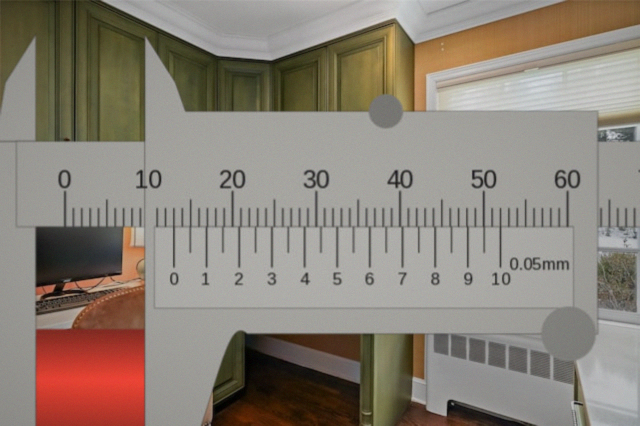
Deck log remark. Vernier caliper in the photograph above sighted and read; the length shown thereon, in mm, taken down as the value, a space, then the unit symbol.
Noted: 13.0 mm
